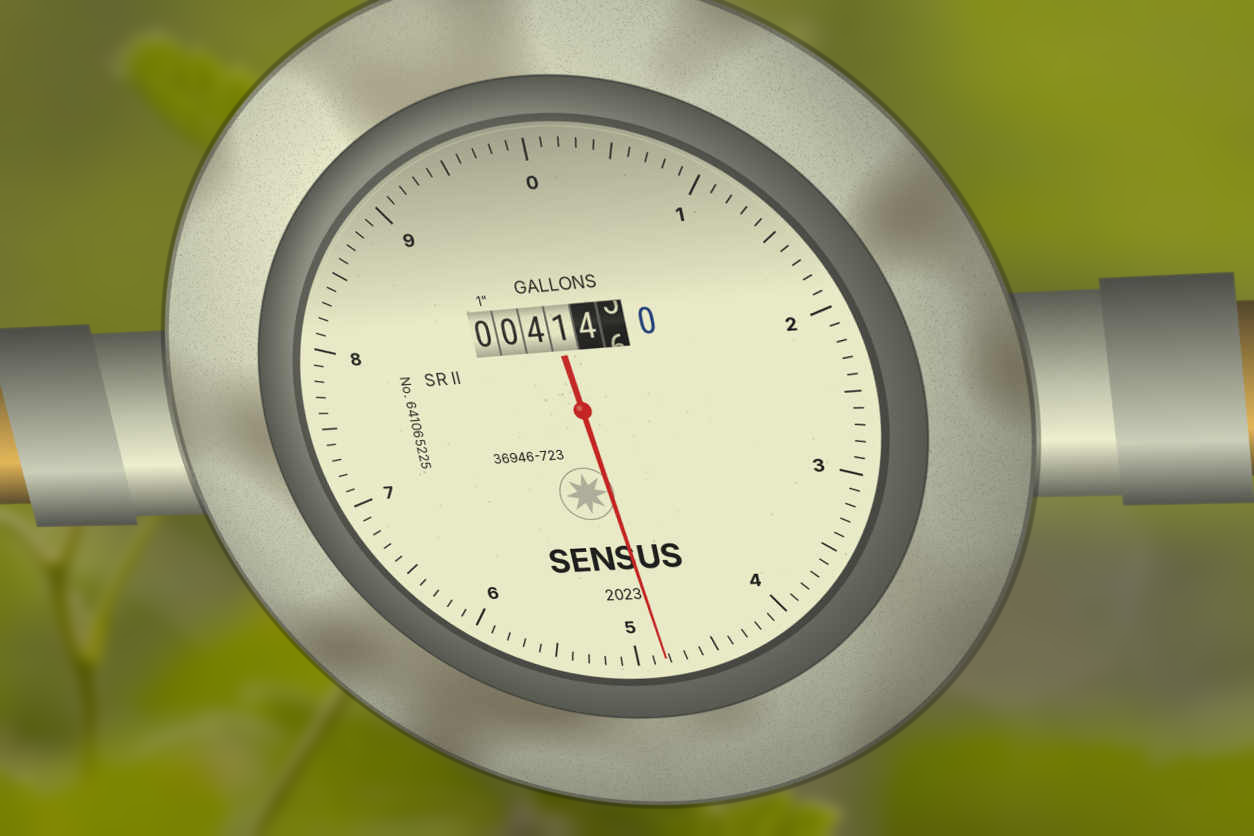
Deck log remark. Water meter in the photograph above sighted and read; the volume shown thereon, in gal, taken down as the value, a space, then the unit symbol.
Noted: 41454.8 gal
